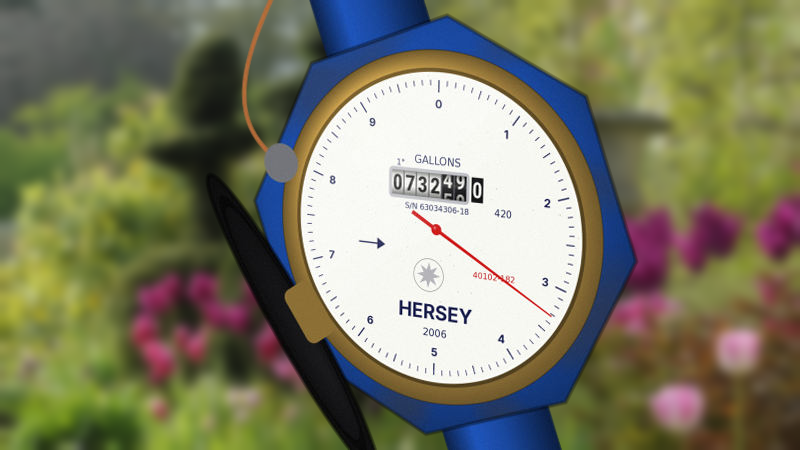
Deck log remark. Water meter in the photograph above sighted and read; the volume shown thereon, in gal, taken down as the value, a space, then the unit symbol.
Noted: 732493.3 gal
